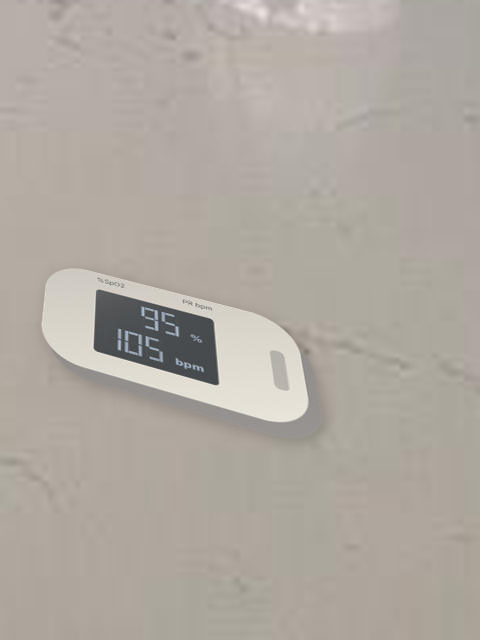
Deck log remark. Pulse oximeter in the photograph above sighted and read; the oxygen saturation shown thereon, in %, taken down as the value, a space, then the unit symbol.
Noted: 95 %
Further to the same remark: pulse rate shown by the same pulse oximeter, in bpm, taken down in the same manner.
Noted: 105 bpm
